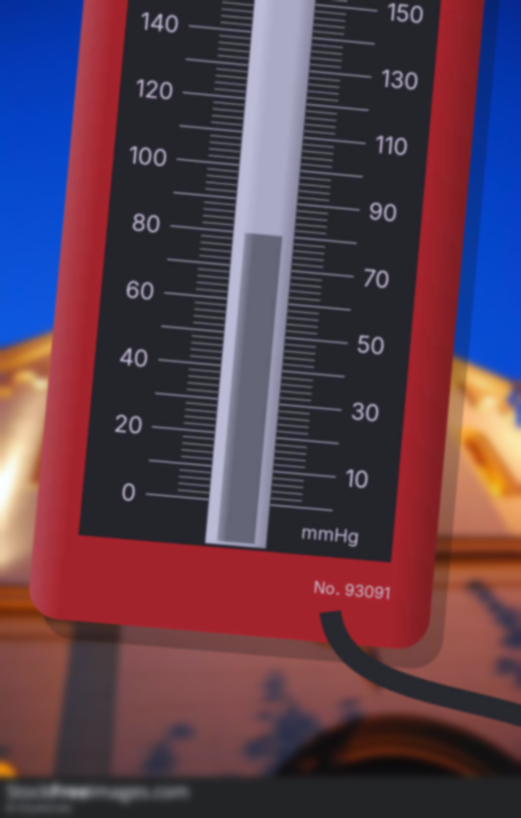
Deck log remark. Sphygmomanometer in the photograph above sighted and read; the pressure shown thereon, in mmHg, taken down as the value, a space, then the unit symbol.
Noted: 80 mmHg
